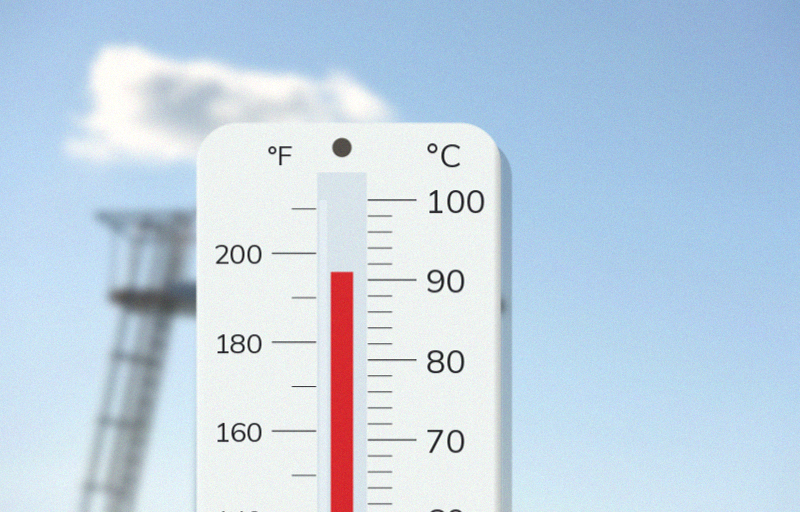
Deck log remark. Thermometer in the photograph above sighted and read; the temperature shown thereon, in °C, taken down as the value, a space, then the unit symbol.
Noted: 91 °C
